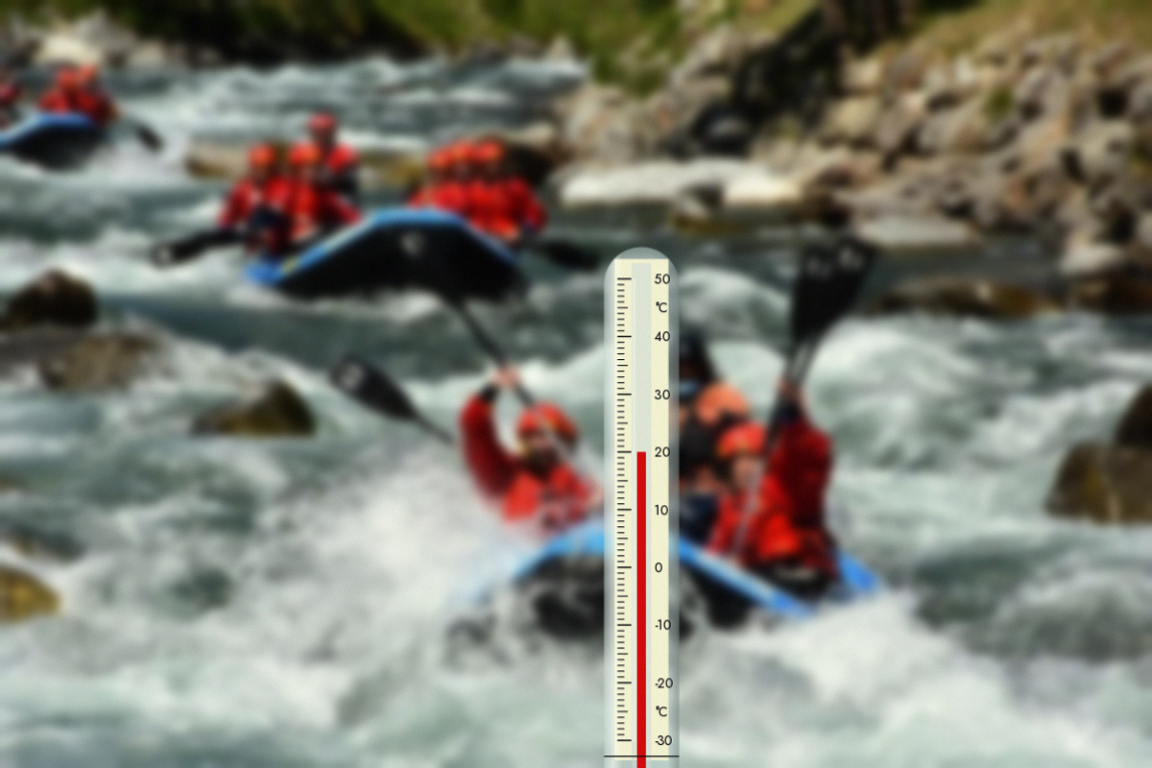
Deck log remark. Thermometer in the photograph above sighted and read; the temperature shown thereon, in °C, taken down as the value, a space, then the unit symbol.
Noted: 20 °C
